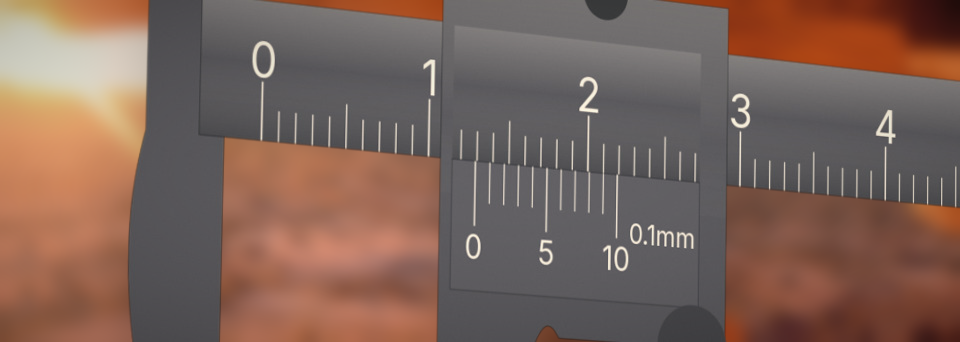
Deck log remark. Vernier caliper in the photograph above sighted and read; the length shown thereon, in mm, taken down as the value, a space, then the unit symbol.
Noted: 12.9 mm
